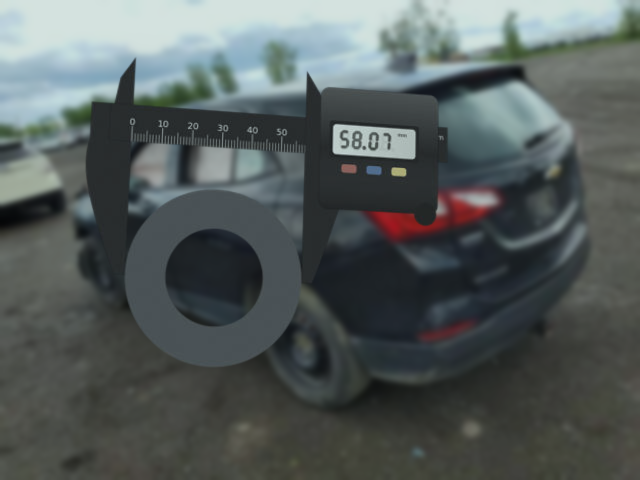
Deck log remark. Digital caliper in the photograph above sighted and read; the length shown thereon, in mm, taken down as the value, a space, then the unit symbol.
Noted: 58.07 mm
